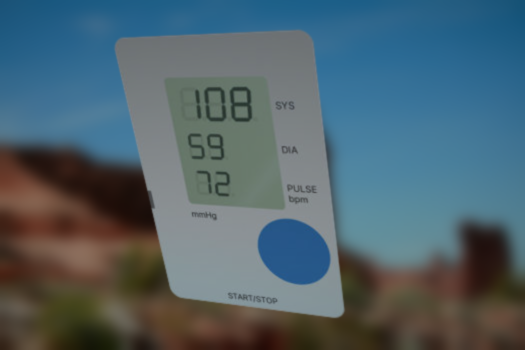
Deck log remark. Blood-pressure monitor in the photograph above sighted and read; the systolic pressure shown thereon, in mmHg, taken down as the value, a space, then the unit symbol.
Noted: 108 mmHg
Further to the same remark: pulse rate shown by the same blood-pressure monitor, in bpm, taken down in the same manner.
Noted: 72 bpm
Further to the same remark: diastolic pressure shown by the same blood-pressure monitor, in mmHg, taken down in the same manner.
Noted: 59 mmHg
